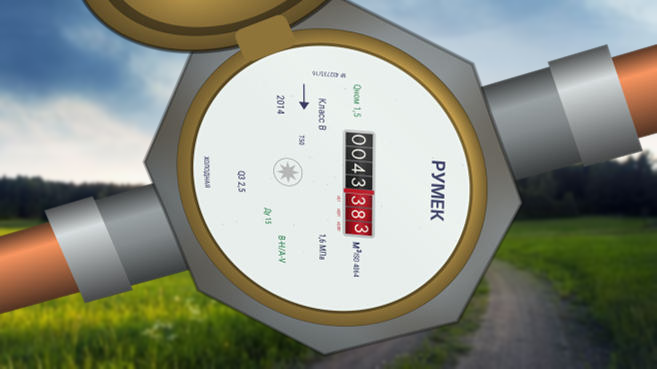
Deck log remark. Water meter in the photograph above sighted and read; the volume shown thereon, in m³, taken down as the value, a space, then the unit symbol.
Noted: 43.383 m³
